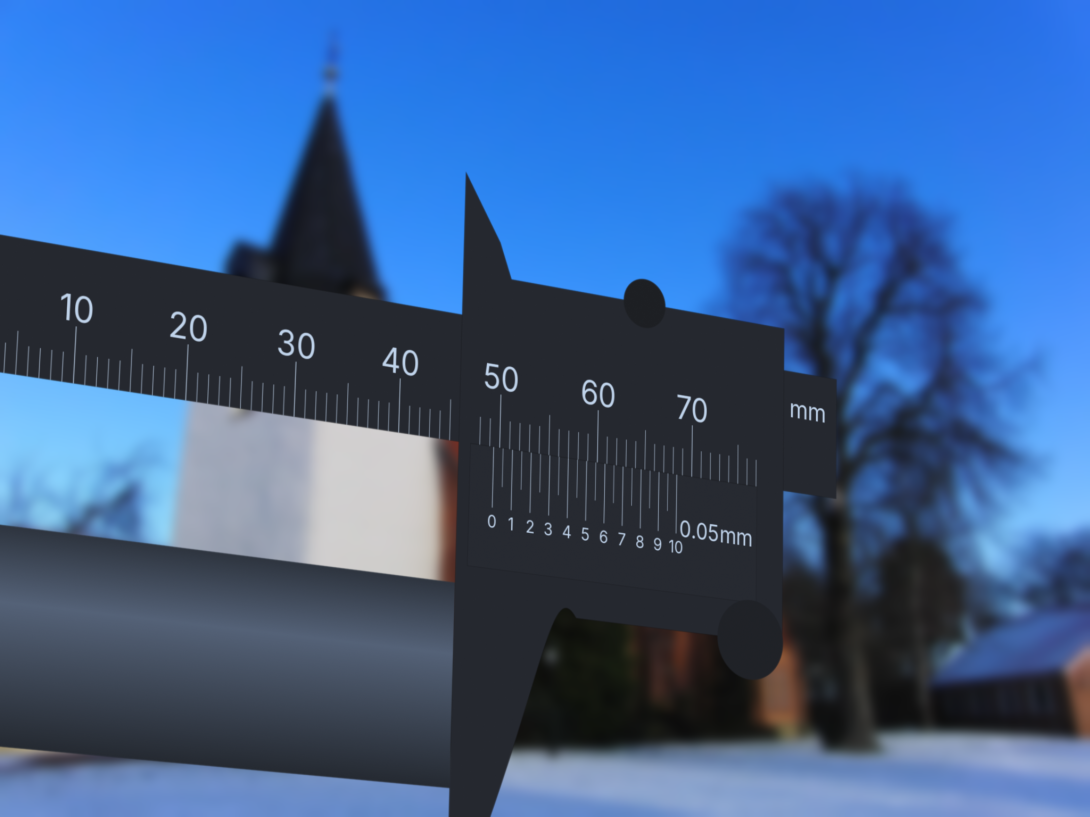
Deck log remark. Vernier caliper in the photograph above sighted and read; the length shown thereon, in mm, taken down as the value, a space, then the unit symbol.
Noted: 49.4 mm
